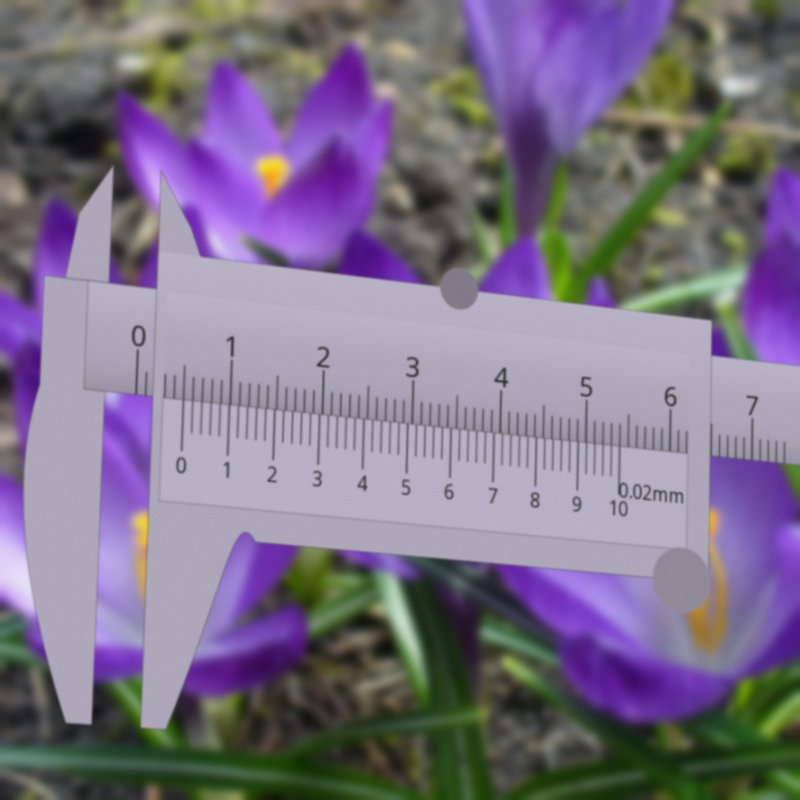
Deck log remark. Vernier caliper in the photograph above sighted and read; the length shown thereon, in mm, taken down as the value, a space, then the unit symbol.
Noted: 5.0 mm
